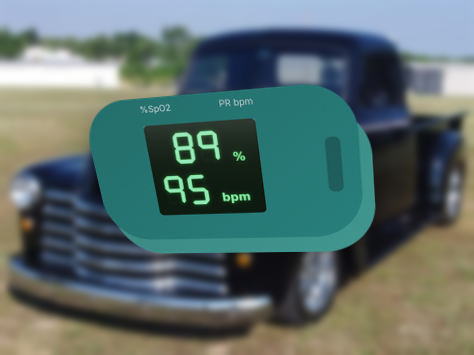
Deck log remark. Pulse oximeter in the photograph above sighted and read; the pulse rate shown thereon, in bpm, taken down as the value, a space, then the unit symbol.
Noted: 95 bpm
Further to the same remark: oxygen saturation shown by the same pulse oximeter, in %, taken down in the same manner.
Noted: 89 %
